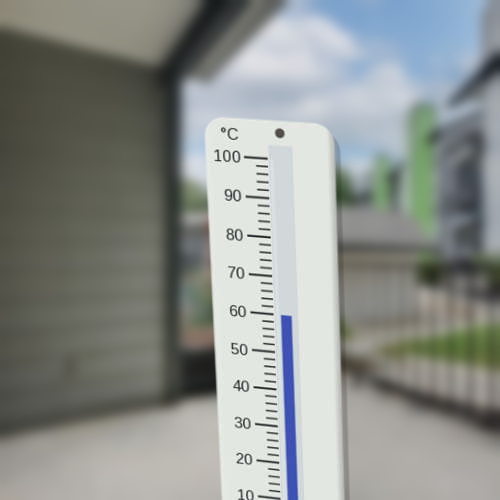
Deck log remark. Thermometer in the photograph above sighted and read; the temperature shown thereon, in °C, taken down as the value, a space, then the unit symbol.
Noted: 60 °C
